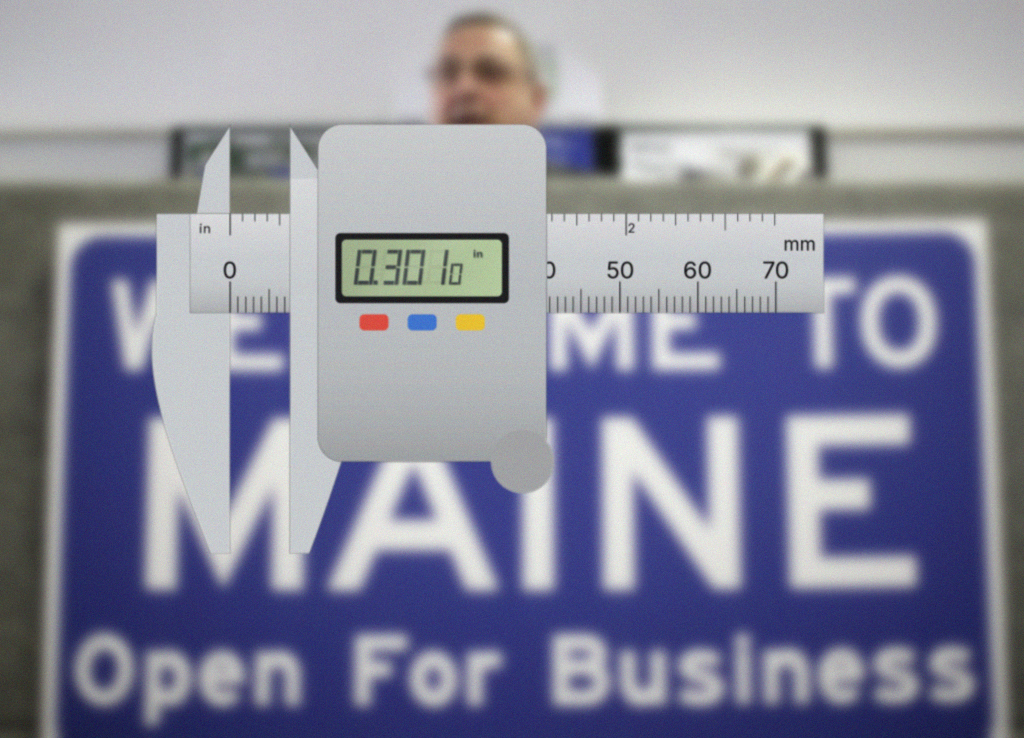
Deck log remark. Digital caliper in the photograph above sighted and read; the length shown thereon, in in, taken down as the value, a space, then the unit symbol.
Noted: 0.3010 in
